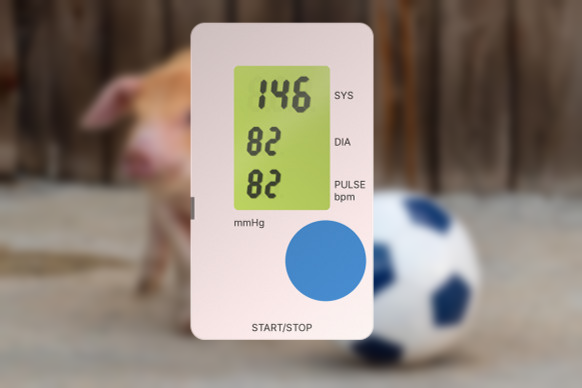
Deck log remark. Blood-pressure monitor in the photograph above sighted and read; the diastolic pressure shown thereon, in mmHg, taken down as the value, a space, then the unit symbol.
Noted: 82 mmHg
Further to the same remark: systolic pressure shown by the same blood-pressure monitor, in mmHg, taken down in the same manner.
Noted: 146 mmHg
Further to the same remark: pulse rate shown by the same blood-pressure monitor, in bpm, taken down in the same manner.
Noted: 82 bpm
